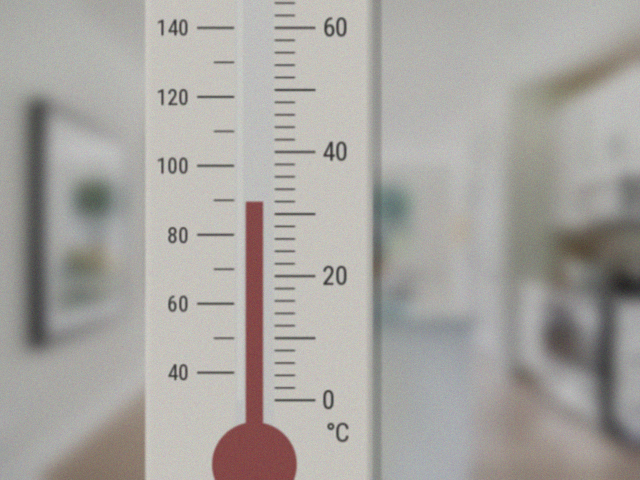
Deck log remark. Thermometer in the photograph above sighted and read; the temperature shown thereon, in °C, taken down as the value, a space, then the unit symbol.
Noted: 32 °C
